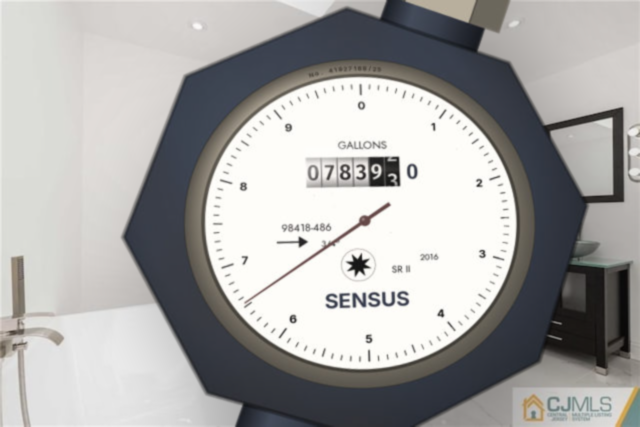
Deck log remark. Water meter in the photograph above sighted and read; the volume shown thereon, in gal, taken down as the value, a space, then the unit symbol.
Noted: 783926.5 gal
